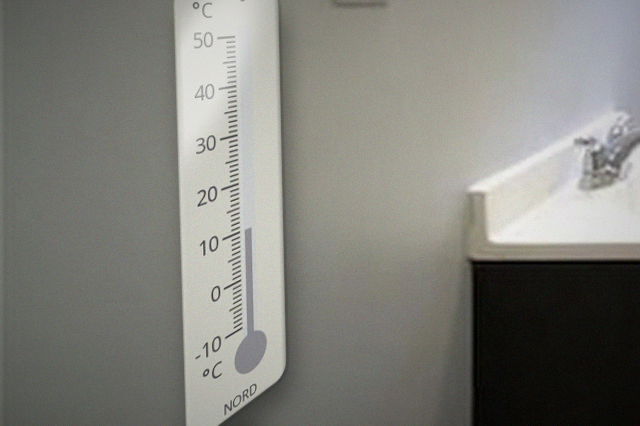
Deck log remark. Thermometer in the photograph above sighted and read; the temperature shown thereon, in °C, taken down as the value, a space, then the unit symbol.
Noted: 10 °C
